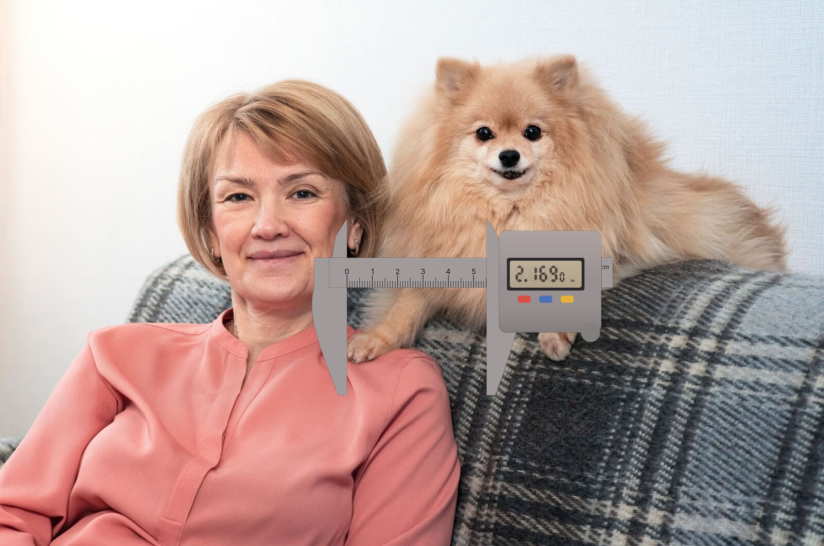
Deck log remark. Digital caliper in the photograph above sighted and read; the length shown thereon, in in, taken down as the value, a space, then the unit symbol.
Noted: 2.1690 in
